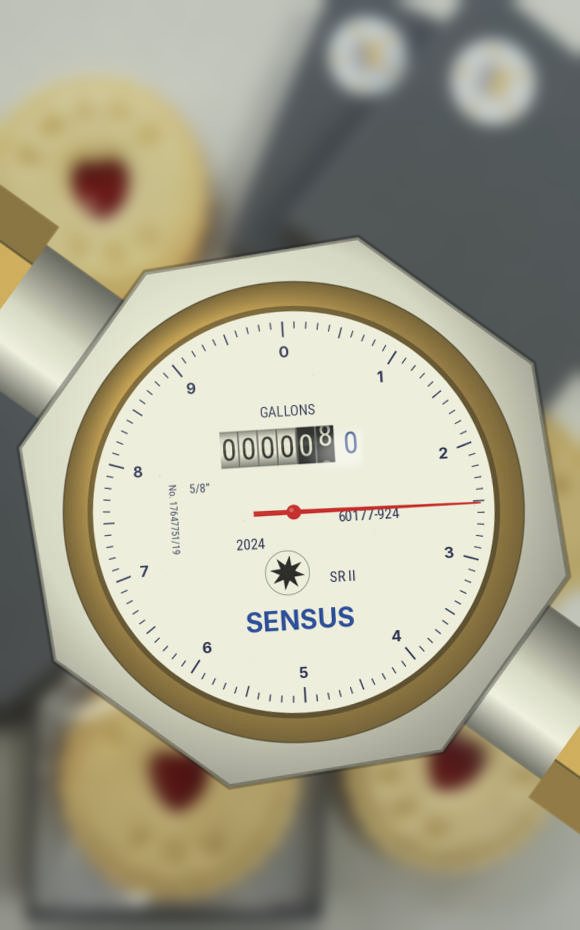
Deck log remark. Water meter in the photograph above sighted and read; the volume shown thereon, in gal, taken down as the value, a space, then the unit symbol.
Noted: 82.5 gal
